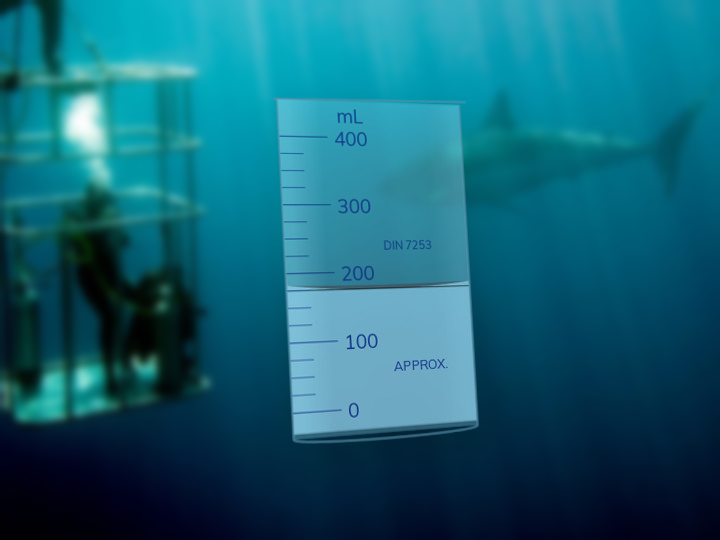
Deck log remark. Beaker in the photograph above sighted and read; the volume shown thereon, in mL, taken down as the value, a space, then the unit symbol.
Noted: 175 mL
